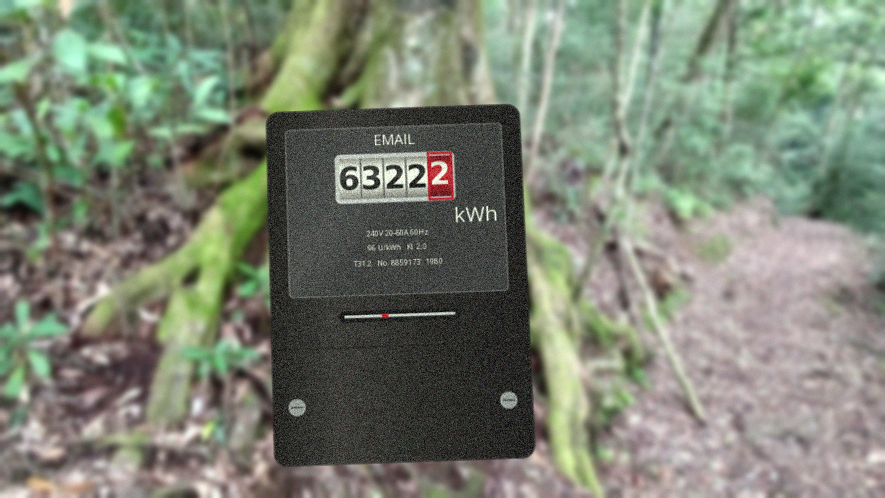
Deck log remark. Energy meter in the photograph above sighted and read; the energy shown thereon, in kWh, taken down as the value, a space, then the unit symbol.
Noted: 6322.2 kWh
